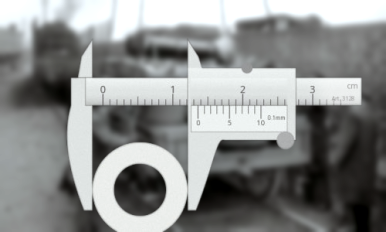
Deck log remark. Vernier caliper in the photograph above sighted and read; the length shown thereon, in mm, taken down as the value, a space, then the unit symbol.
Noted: 13.6 mm
